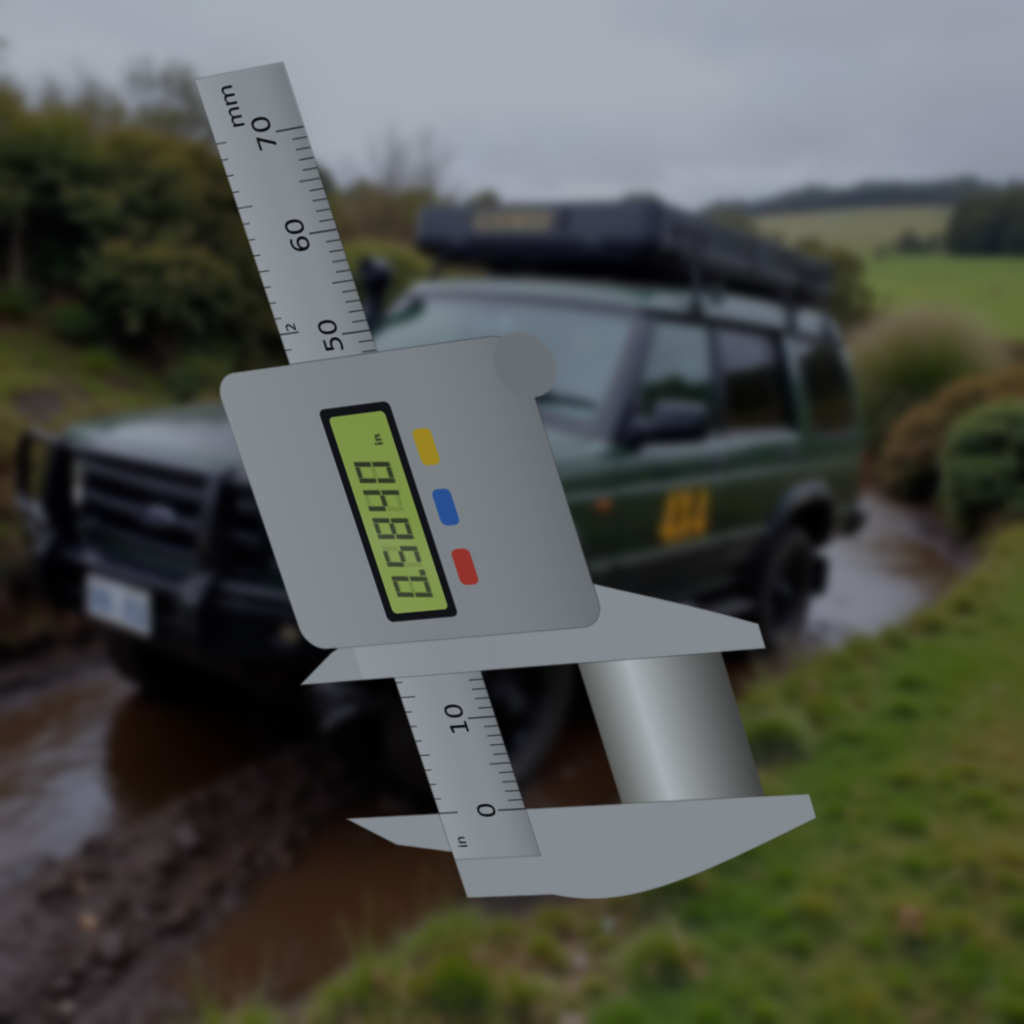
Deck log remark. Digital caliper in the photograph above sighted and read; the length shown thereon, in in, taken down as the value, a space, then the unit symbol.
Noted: 0.5840 in
